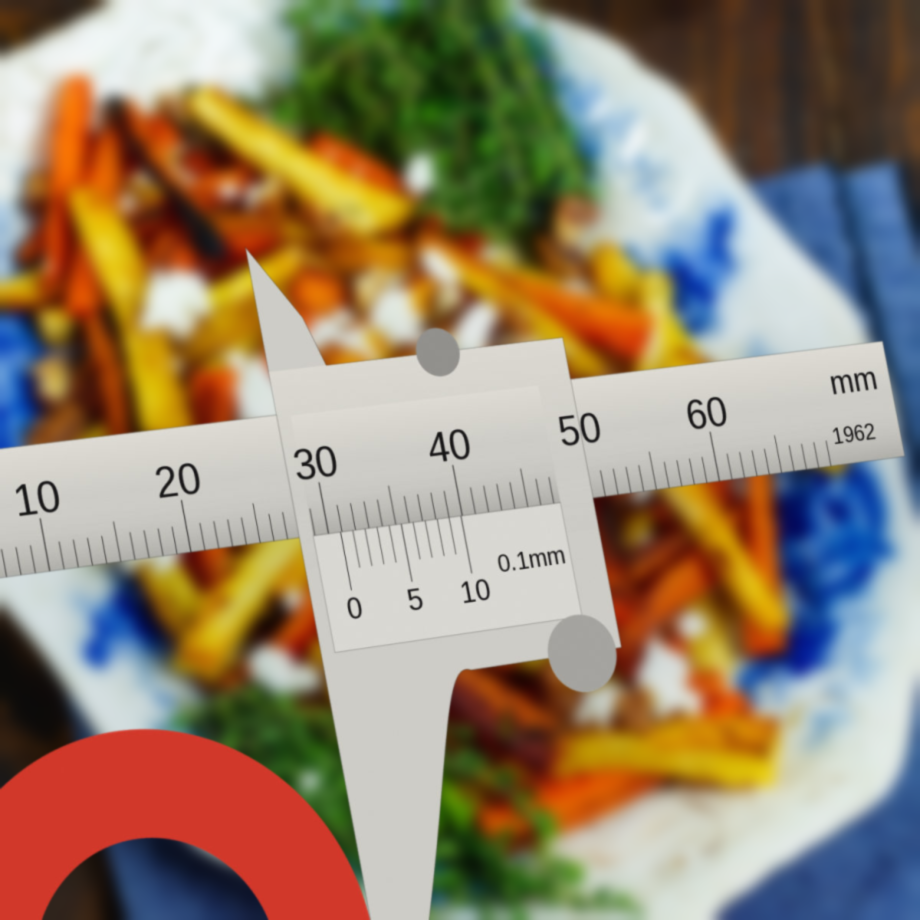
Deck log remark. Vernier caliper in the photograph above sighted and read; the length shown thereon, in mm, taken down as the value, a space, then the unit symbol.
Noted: 30.9 mm
